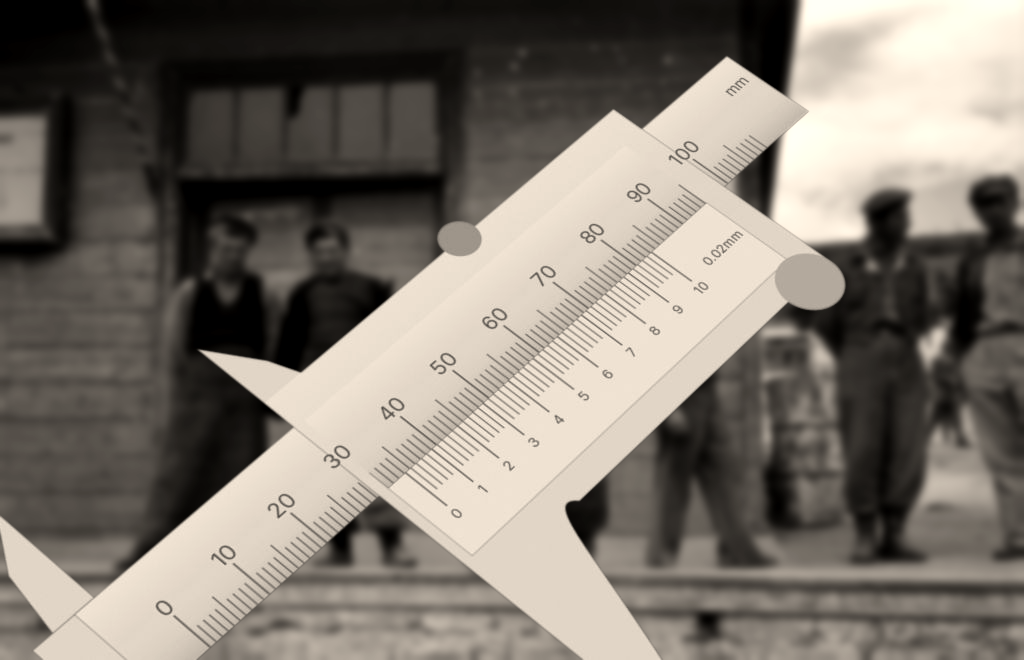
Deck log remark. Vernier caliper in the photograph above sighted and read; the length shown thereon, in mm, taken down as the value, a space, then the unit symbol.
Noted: 34.2 mm
